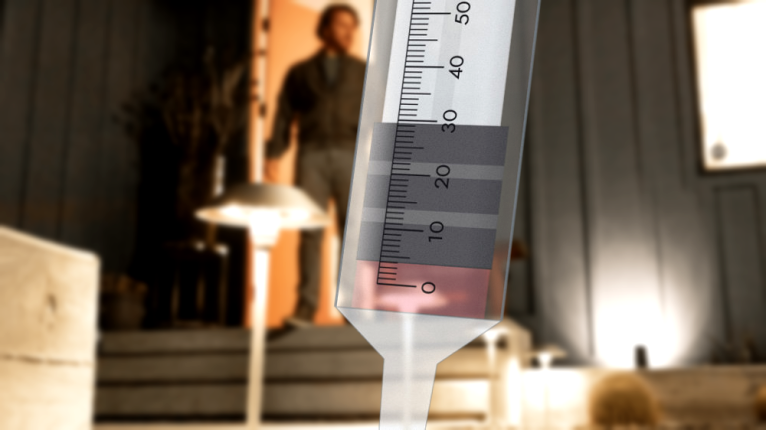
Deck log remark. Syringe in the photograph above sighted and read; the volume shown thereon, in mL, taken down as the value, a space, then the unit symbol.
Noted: 4 mL
